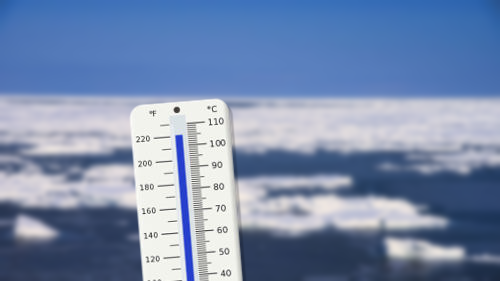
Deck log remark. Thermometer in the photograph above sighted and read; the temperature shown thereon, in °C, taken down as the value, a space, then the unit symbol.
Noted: 105 °C
